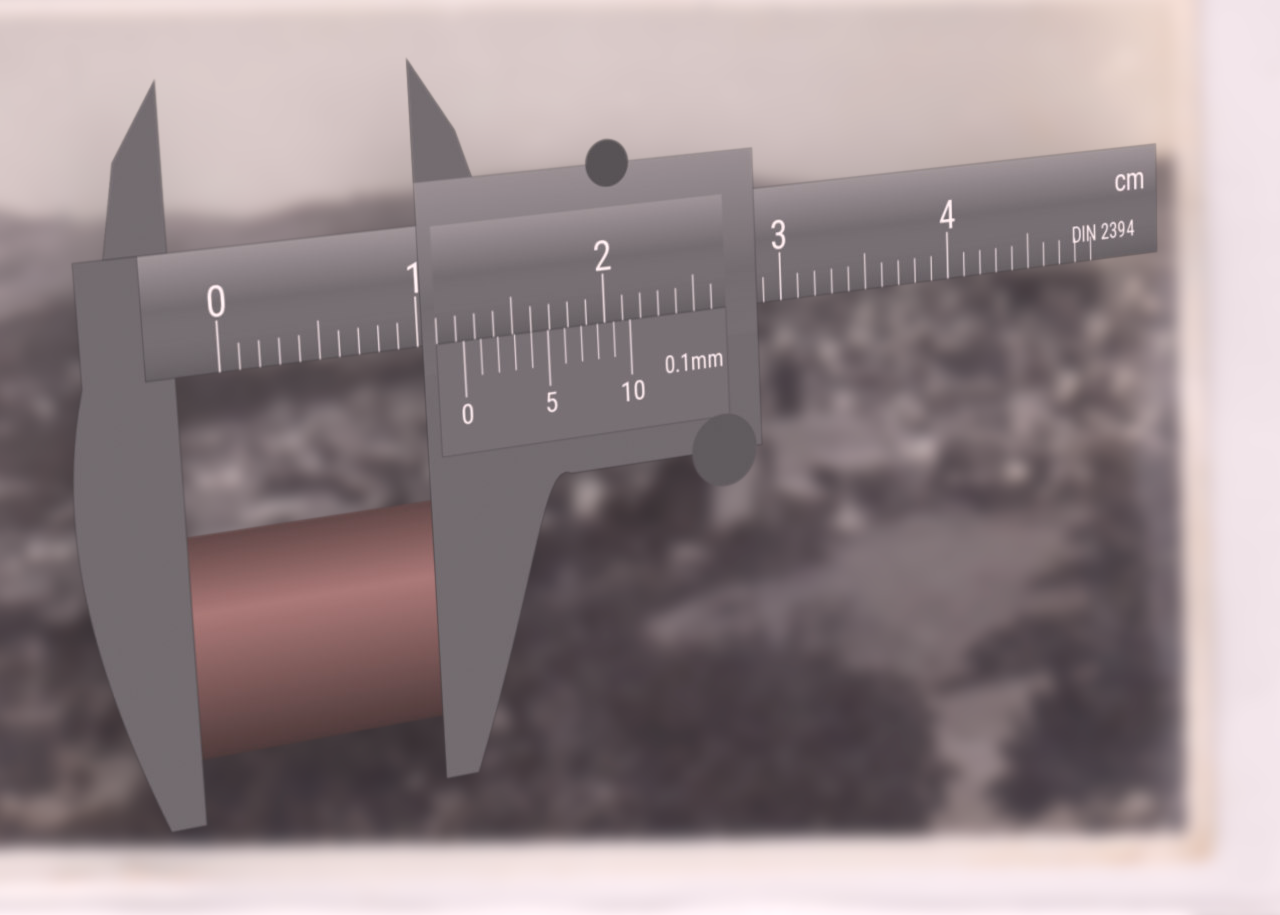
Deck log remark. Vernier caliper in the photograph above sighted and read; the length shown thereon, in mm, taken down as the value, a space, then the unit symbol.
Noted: 12.4 mm
